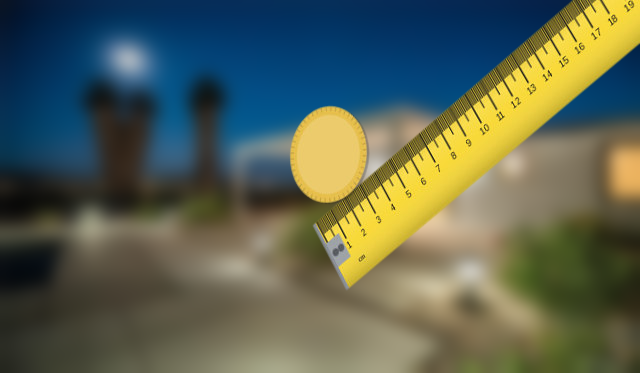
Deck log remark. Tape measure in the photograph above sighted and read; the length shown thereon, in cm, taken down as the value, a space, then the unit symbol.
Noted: 4.5 cm
